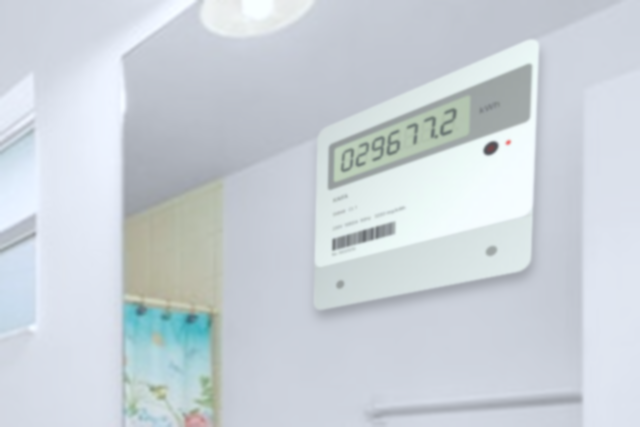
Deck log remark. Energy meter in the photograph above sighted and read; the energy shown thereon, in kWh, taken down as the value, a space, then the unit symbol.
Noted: 29677.2 kWh
